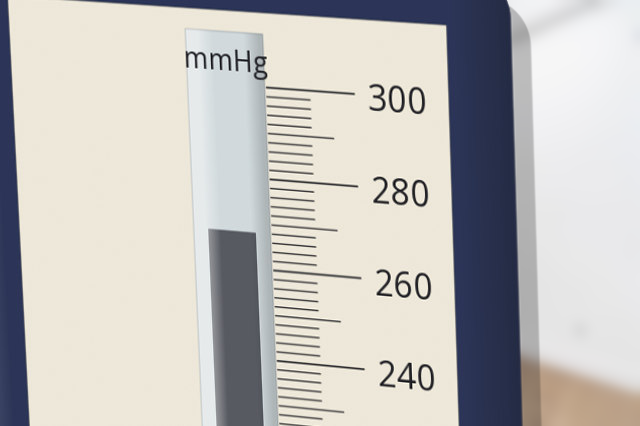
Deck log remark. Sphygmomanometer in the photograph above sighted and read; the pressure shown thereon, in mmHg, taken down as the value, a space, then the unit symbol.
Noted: 268 mmHg
